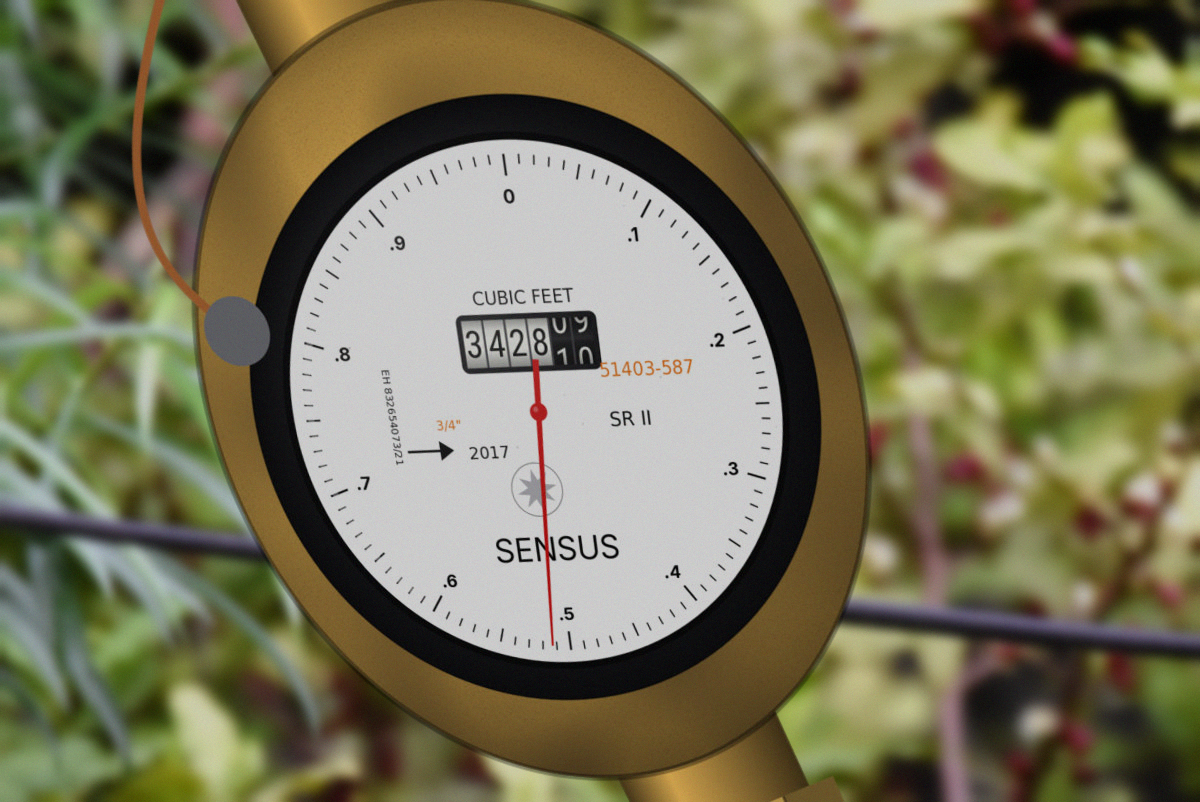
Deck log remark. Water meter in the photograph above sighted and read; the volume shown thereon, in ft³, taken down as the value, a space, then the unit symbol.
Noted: 342809.51 ft³
